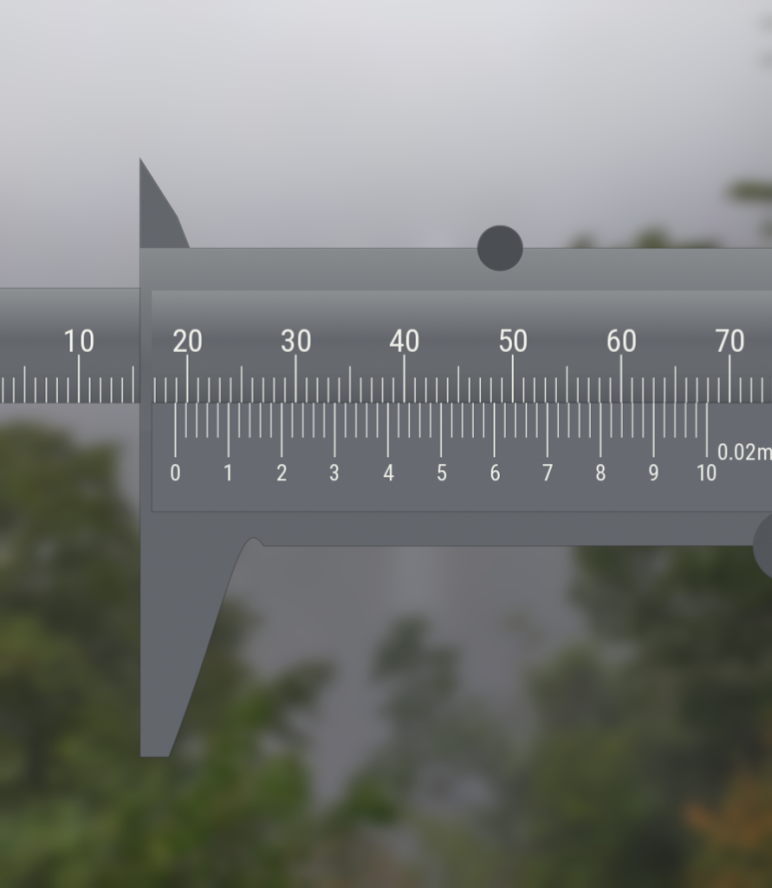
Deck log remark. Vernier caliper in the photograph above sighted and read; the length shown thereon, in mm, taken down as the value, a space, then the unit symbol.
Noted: 18.9 mm
